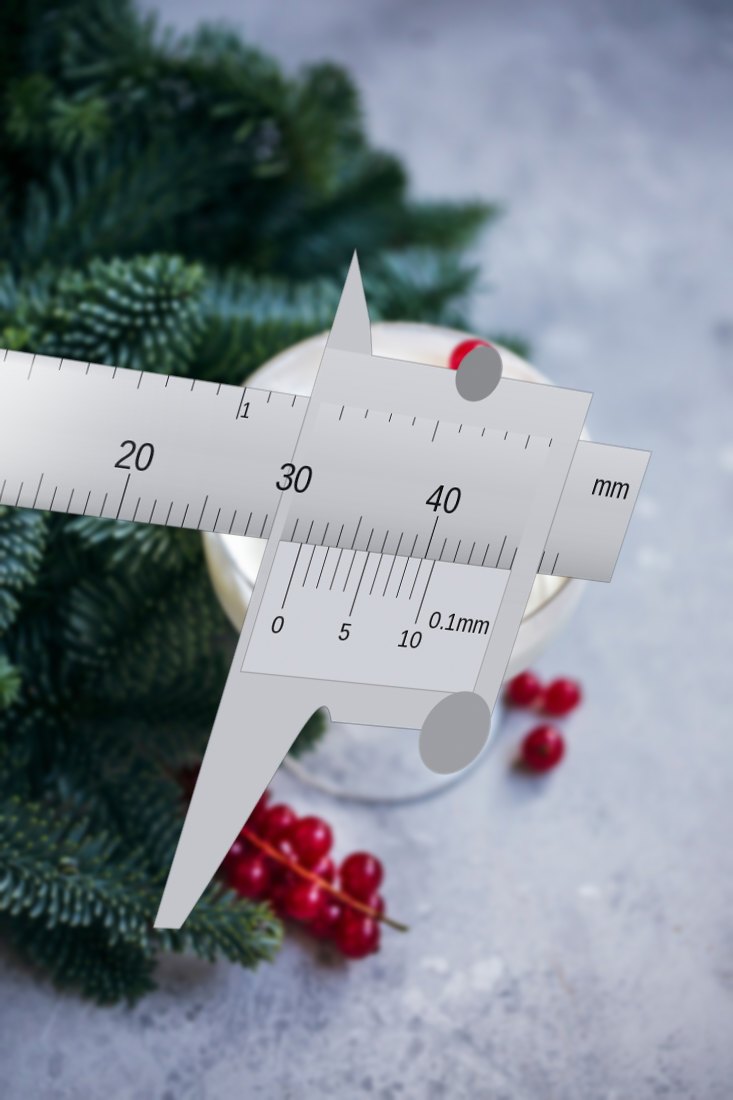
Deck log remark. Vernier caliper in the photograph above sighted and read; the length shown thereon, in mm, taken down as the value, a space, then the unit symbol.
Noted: 31.7 mm
